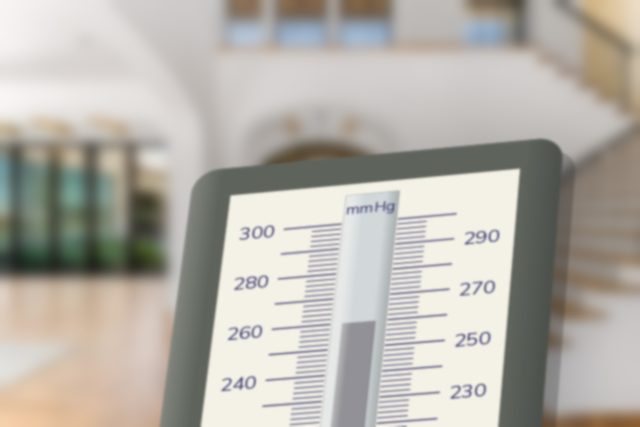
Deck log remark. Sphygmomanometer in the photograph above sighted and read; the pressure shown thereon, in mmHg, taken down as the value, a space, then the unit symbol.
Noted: 260 mmHg
